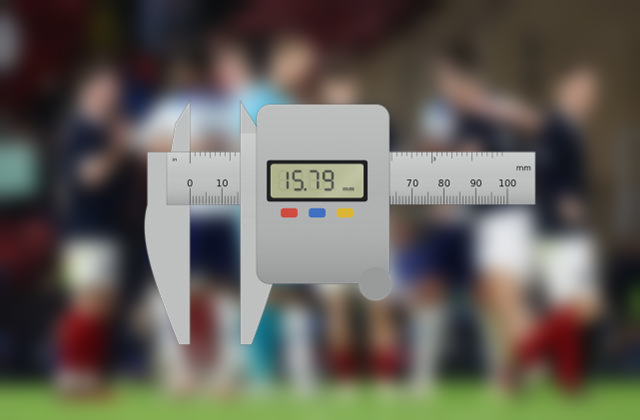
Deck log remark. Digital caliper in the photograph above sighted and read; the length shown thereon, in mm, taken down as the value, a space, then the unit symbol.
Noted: 15.79 mm
